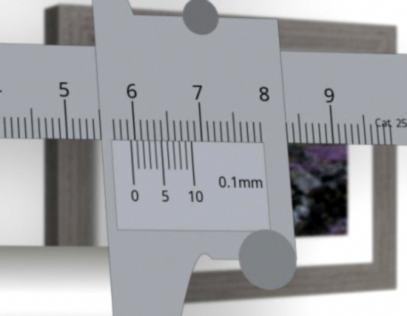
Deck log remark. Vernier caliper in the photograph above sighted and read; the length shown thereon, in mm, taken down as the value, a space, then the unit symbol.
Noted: 59.4 mm
